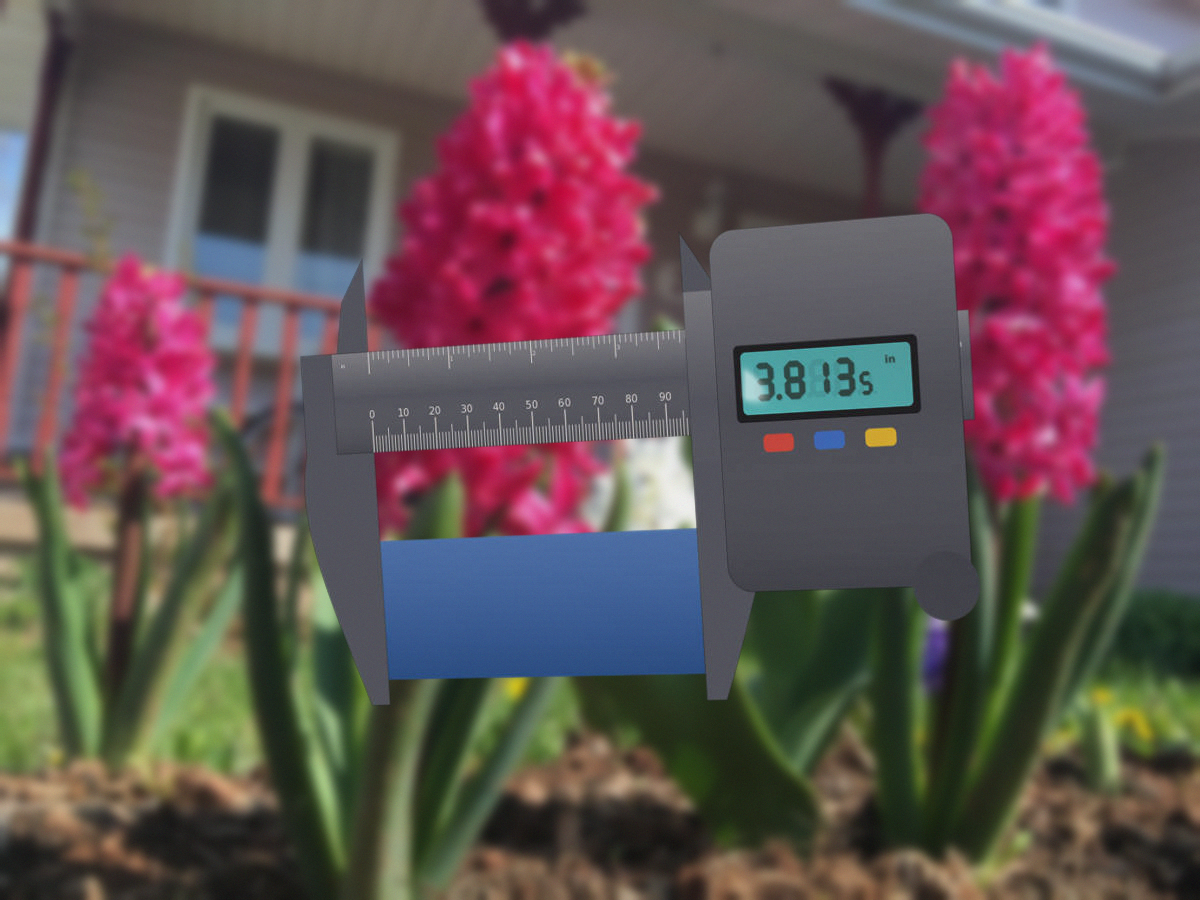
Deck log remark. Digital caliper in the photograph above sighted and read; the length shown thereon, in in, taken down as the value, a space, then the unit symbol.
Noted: 3.8135 in
